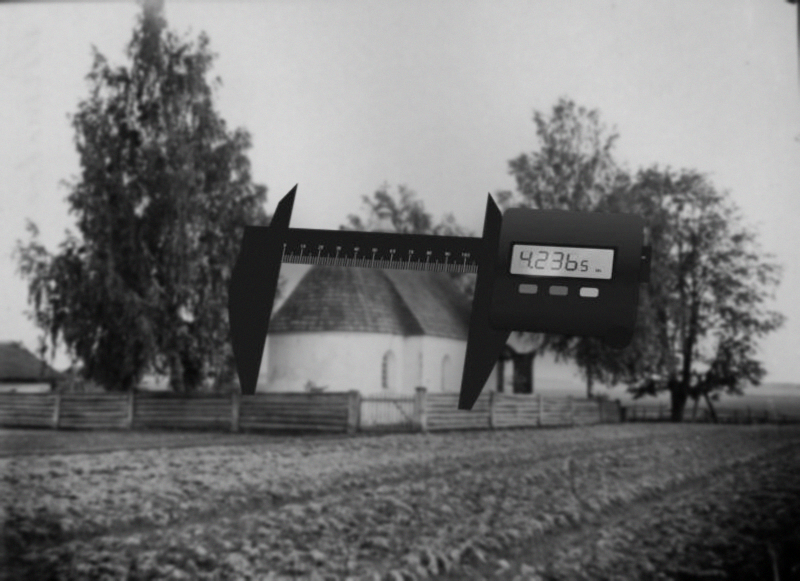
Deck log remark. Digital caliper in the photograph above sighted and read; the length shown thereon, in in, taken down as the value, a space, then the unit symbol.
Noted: 4.2365 in
